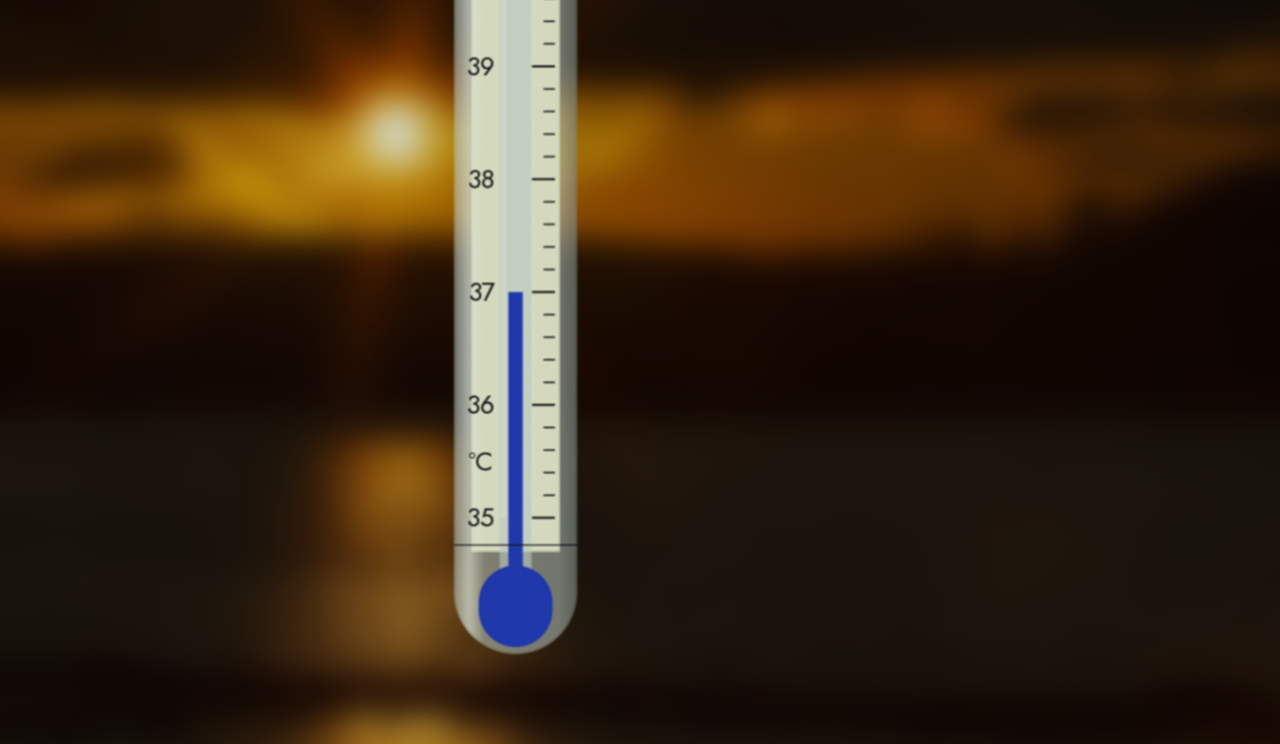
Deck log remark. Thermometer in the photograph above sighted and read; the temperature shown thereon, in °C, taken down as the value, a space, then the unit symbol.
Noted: 37 °C
